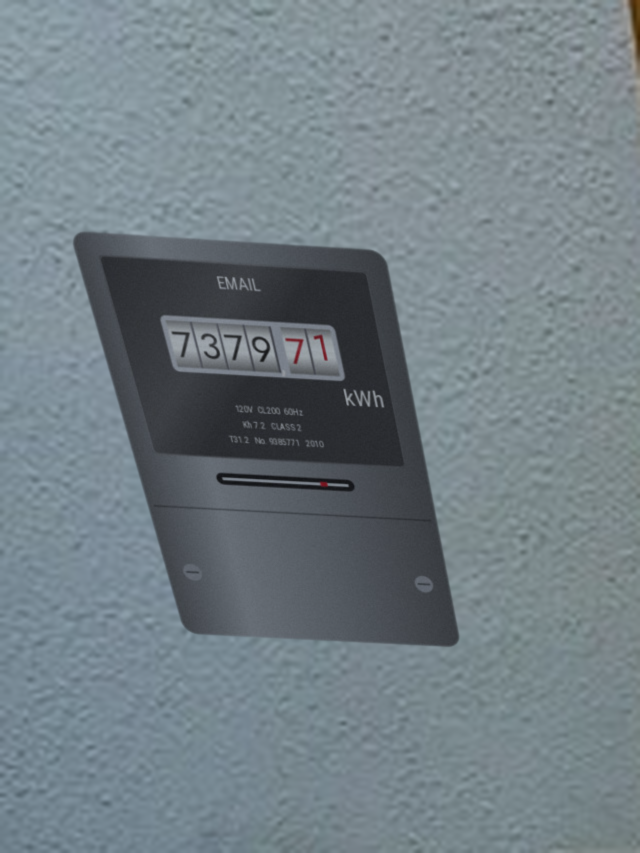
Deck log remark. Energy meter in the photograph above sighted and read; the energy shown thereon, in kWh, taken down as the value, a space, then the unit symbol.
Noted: 7379.71 kWh
